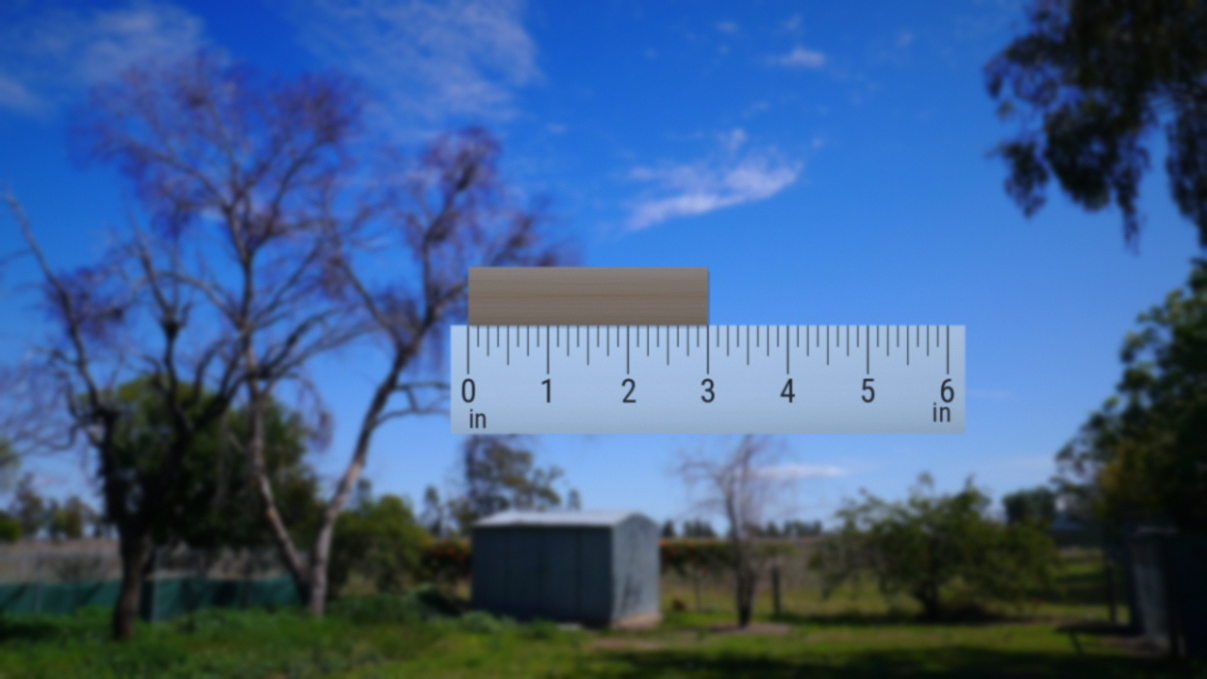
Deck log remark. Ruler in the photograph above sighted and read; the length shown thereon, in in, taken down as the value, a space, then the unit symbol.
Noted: 3 in
